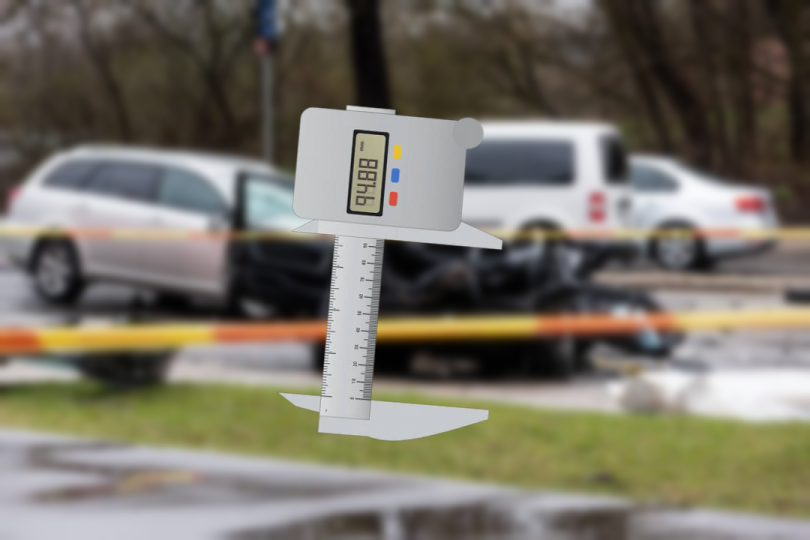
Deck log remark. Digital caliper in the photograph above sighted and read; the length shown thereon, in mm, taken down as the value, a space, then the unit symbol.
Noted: 94.88 mm
